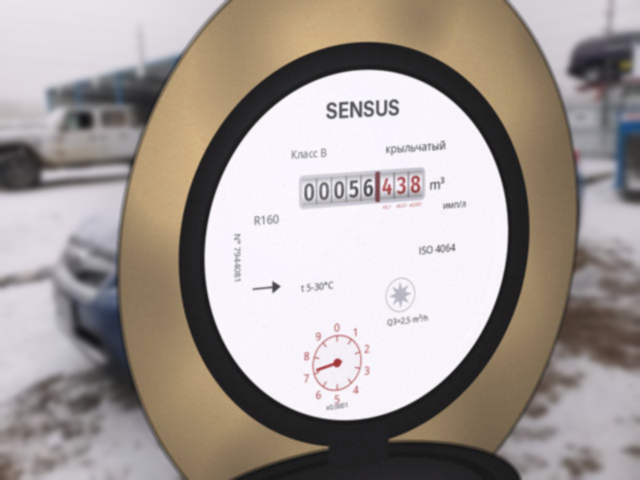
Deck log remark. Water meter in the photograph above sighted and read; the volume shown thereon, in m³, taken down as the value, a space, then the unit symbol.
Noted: 56.4387 m³
